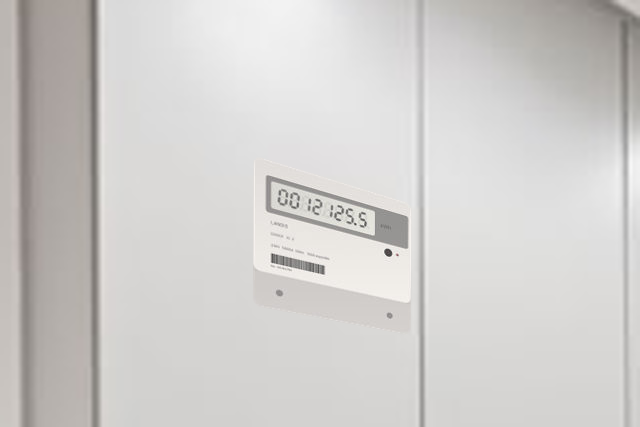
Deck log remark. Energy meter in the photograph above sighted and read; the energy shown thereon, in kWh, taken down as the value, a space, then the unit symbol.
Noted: 12125.5 kWh
